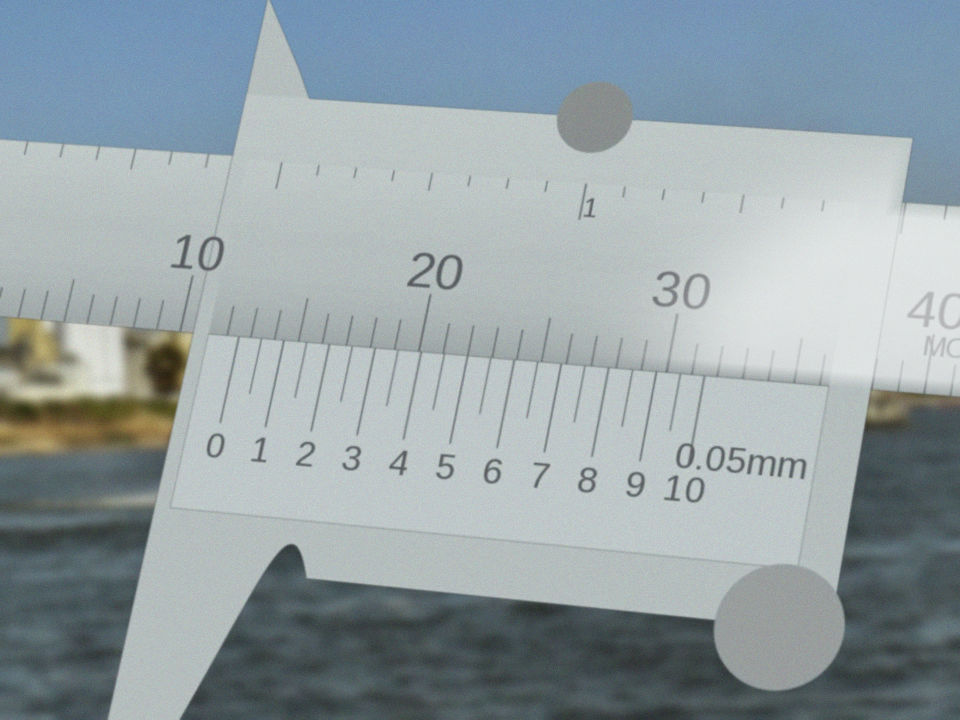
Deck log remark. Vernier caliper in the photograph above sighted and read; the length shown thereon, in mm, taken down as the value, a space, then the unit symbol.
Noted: 12.5 mm
